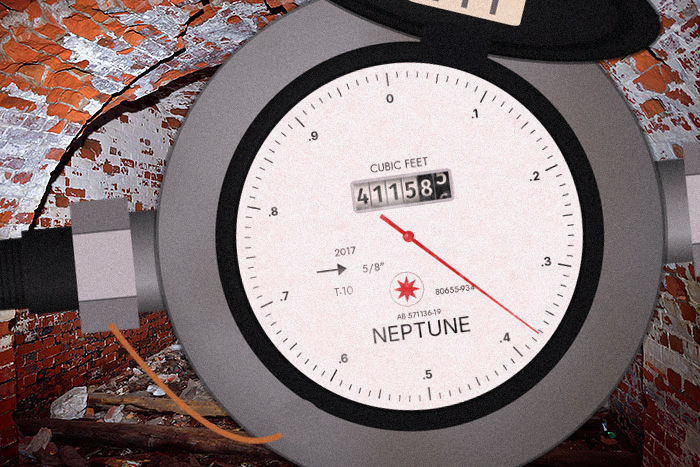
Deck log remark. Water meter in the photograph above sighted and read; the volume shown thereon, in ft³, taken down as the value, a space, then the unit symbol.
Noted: 411585.37 ft³
